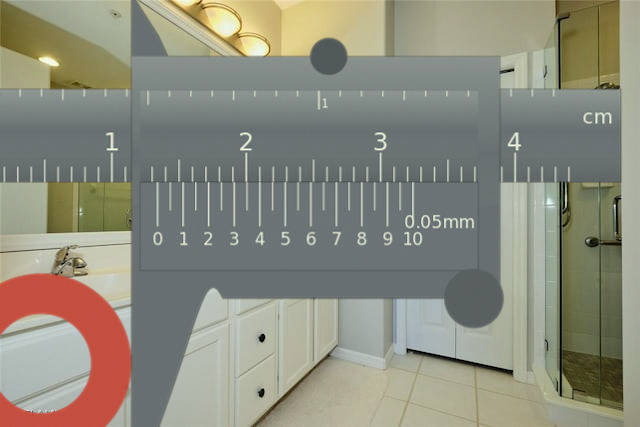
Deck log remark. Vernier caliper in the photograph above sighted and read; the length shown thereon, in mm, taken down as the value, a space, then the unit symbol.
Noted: 13.4 mm
